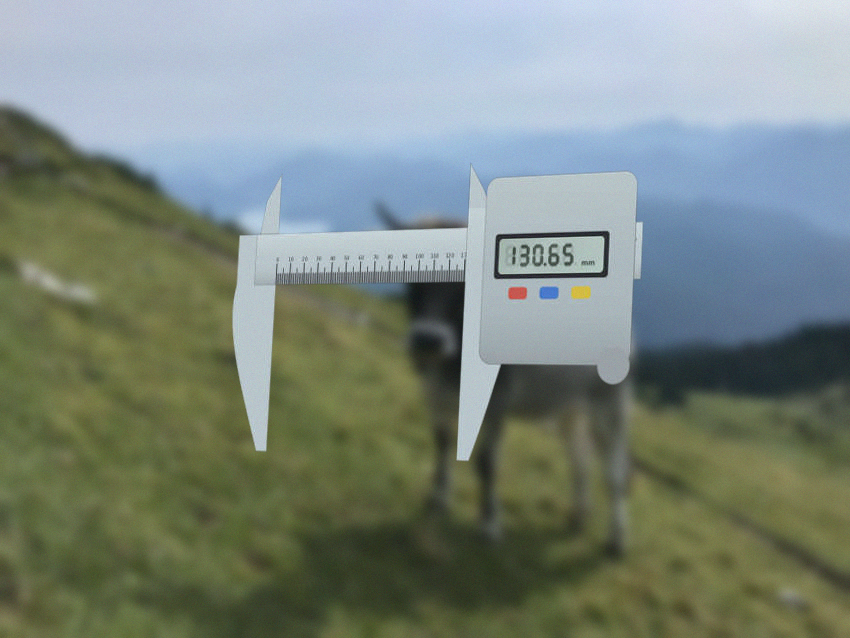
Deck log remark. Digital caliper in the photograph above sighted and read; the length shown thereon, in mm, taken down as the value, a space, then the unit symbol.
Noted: 130.65 mm
